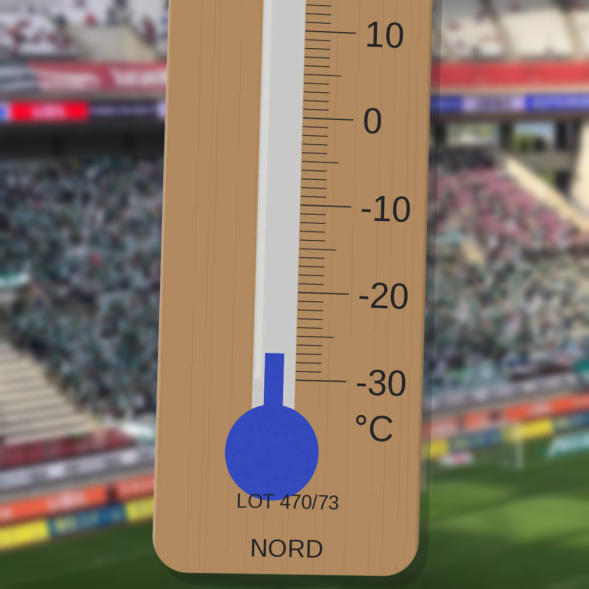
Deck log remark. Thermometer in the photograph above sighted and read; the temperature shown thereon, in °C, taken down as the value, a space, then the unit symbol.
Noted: -27 °C
